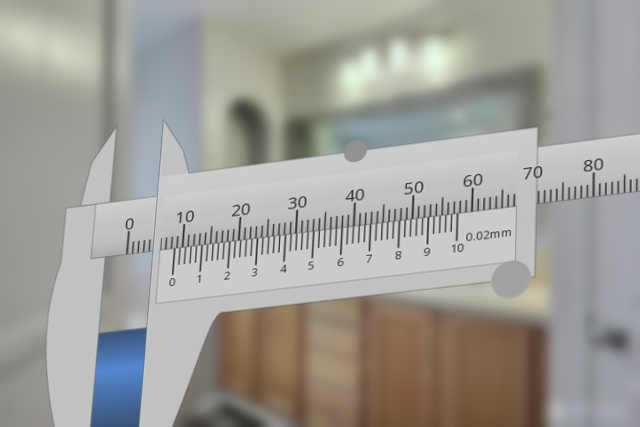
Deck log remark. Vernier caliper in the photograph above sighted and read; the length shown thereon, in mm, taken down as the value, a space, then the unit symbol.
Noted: 8.6 mm
